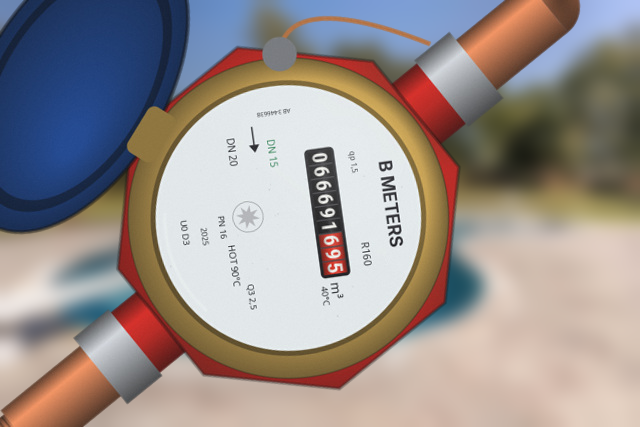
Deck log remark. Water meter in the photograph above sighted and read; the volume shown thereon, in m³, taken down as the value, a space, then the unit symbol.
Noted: 66691.695 m³
